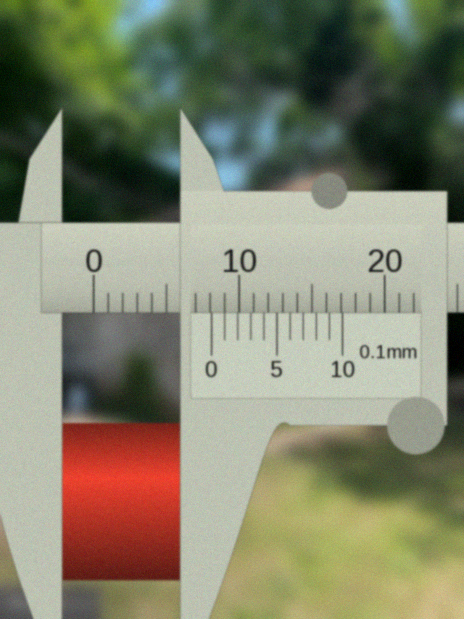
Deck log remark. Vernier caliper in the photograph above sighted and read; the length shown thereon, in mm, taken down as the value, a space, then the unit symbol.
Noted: 8.1 mm
